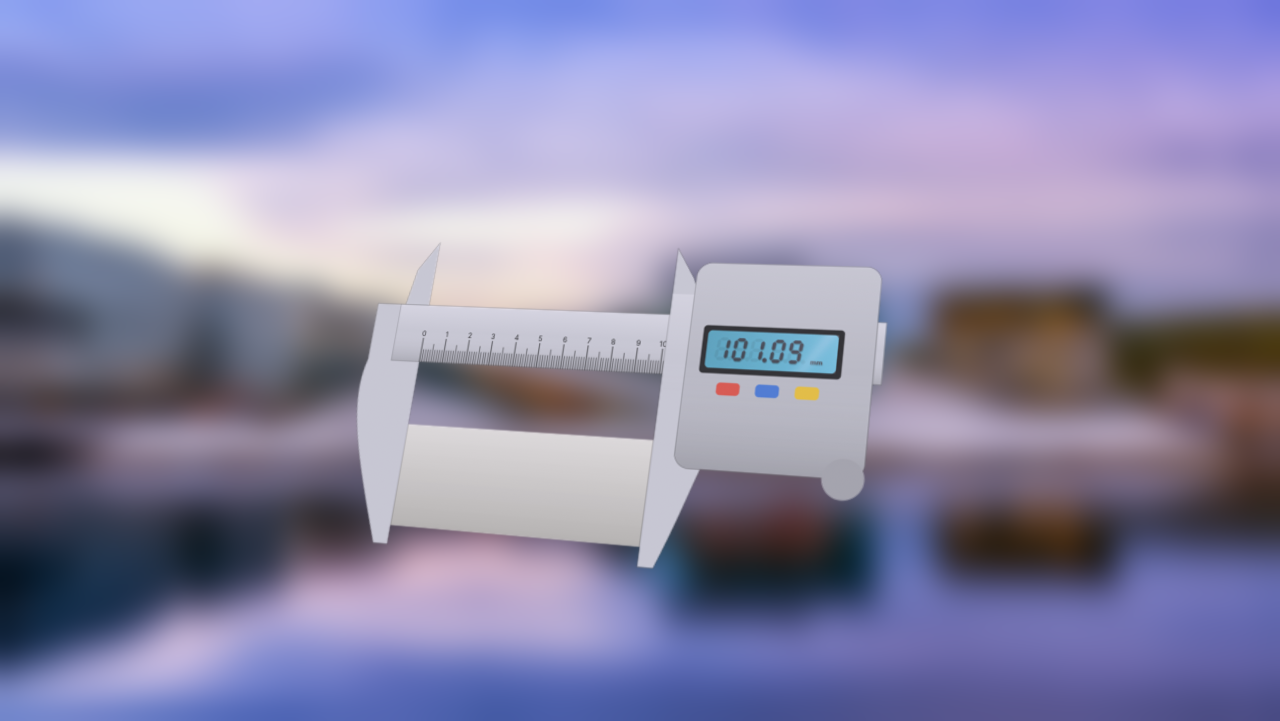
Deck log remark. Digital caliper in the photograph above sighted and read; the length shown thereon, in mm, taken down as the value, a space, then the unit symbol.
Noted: 101.09 mm
